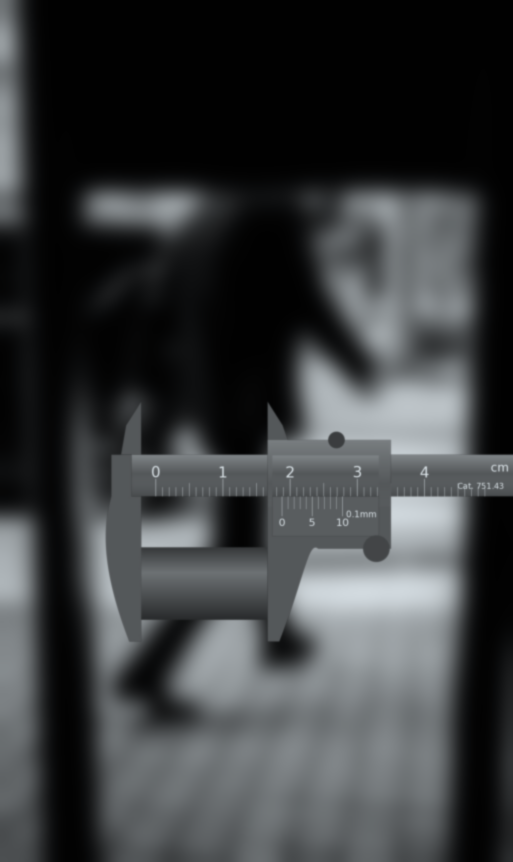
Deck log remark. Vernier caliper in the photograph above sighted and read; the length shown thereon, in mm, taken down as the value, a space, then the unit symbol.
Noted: 18.8 mm
